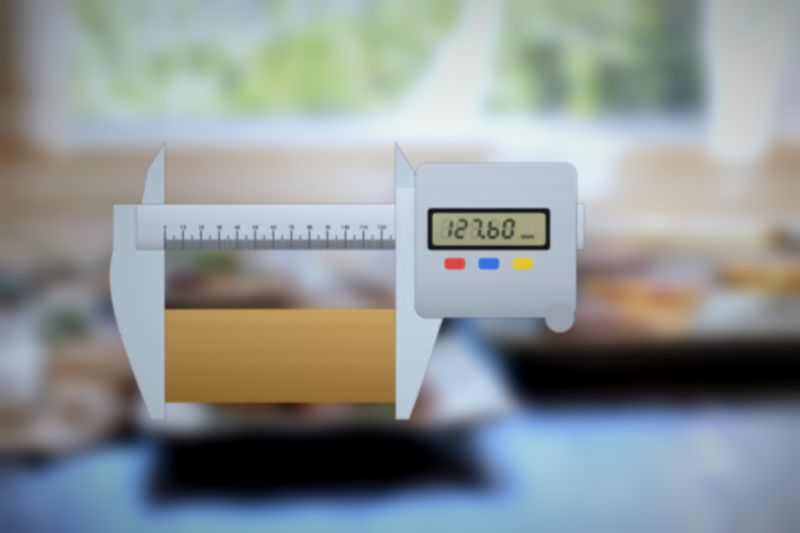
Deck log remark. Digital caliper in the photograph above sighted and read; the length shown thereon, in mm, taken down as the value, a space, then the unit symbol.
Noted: 127.60 mm
